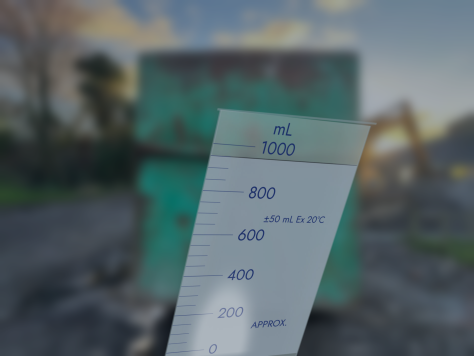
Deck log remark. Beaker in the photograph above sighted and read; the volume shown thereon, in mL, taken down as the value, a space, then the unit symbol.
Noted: 950 mL
